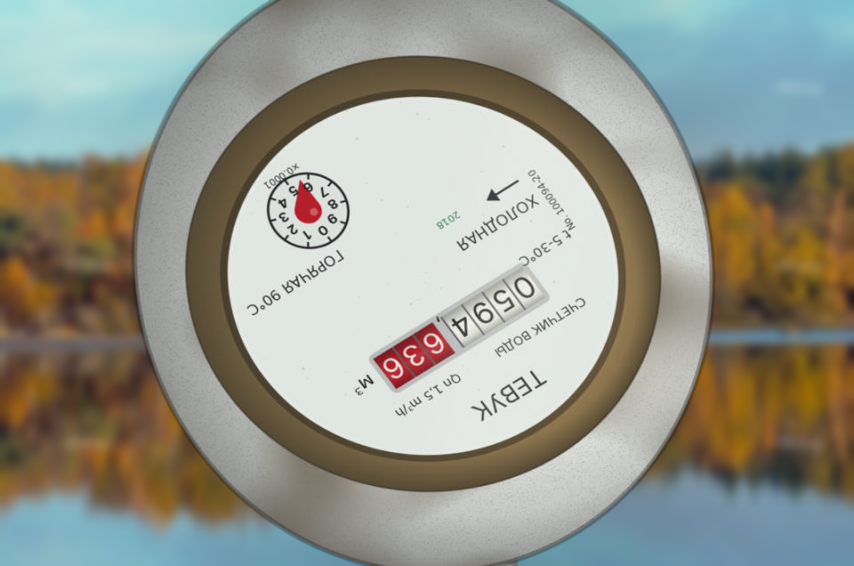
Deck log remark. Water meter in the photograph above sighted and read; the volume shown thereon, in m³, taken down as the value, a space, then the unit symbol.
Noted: 594.6365 m³
